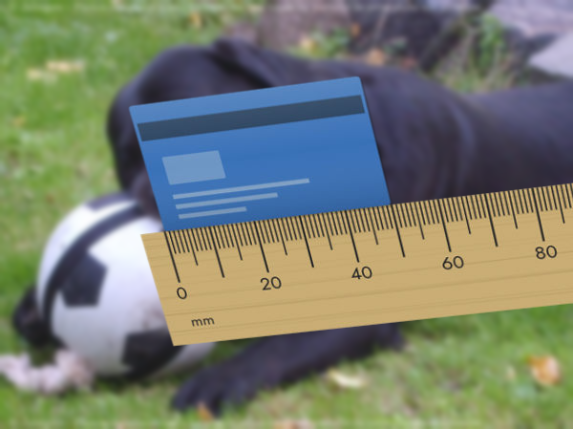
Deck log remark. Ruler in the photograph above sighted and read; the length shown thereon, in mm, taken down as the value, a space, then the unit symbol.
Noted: 50 mm
